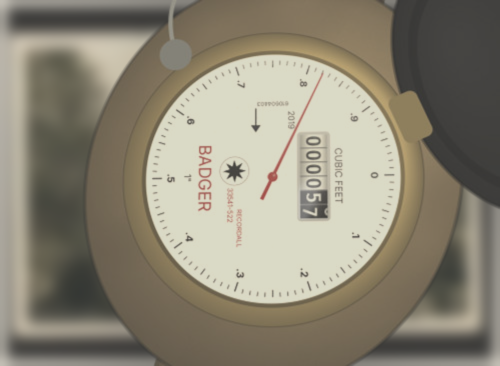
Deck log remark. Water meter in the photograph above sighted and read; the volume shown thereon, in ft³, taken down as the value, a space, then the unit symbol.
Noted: 56.82 ft³
